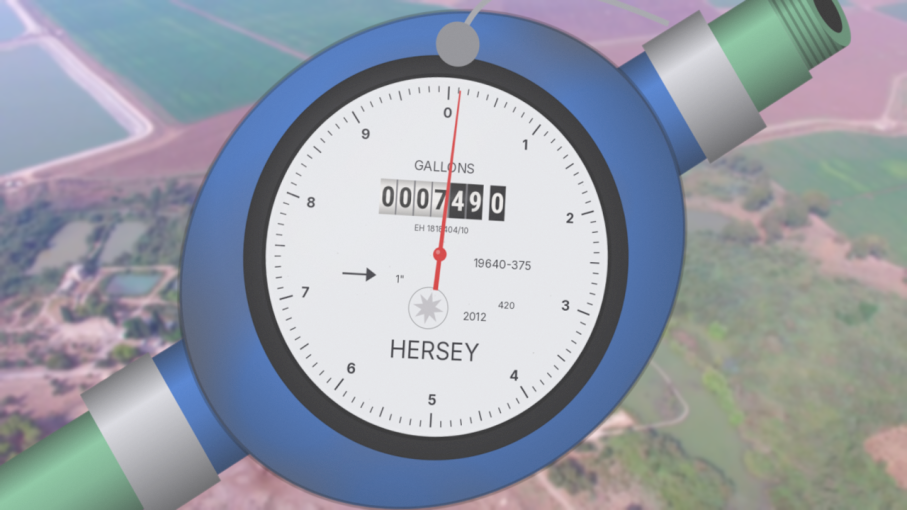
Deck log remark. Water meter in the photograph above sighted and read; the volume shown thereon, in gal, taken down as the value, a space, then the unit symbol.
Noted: 7490.1 gal
